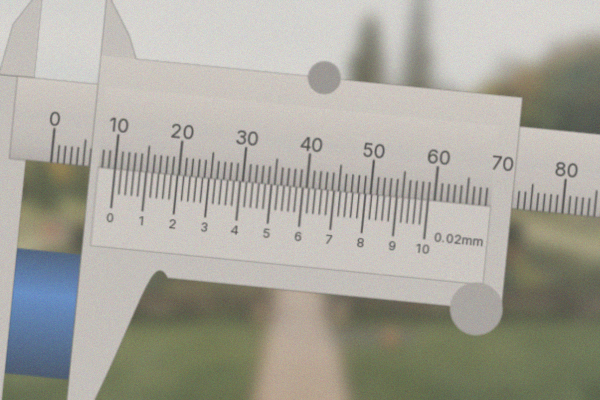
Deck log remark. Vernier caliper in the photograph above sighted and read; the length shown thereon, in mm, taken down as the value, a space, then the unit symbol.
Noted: 10.0 mm
